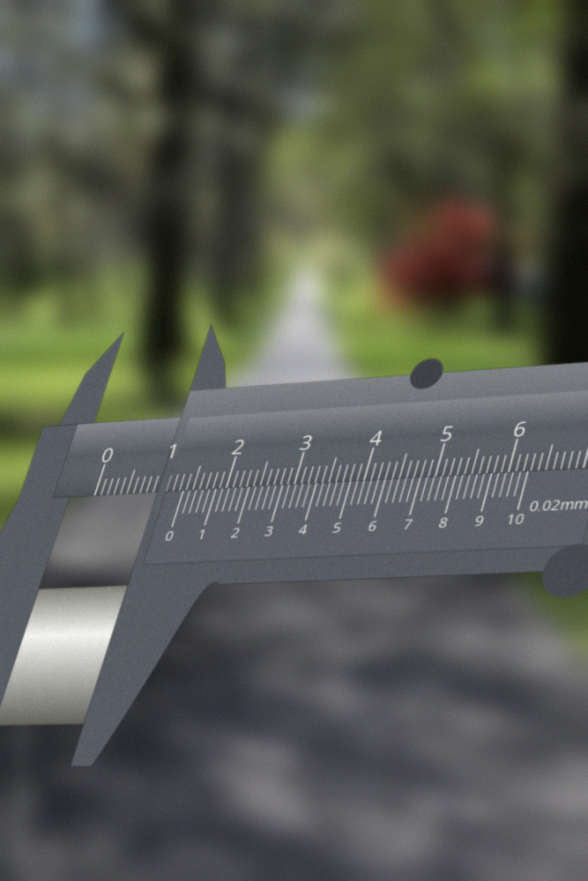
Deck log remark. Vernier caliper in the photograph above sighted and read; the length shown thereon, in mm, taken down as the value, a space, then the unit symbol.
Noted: 13.6 mm
